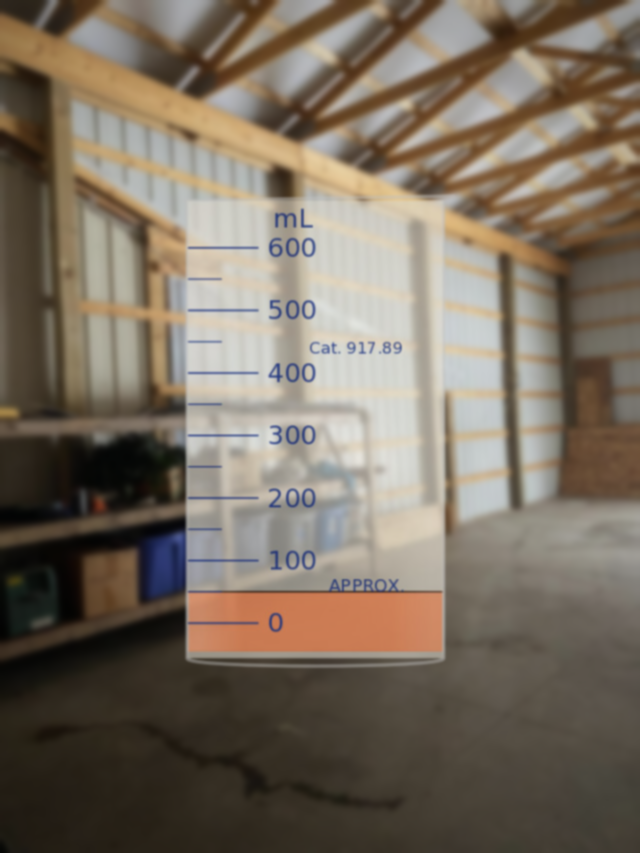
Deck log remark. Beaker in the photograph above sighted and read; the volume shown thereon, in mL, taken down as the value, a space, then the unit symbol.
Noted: 50 mL
